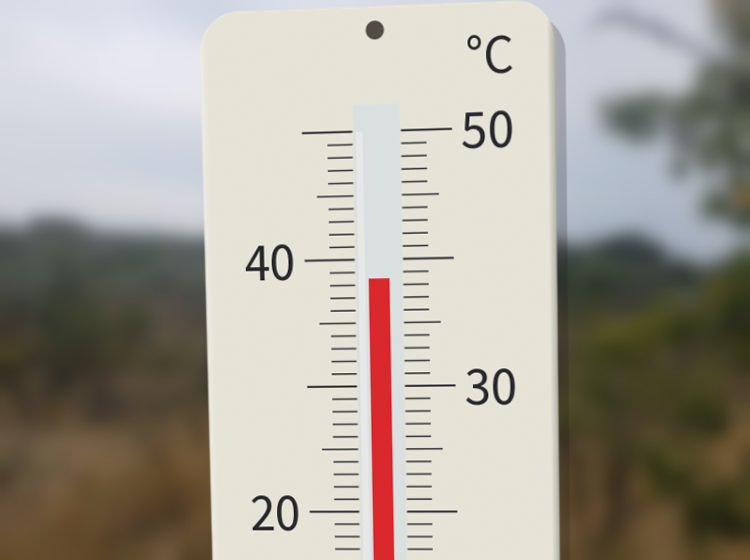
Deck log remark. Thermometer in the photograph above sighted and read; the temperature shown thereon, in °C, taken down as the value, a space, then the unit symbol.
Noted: 38.5 °C
